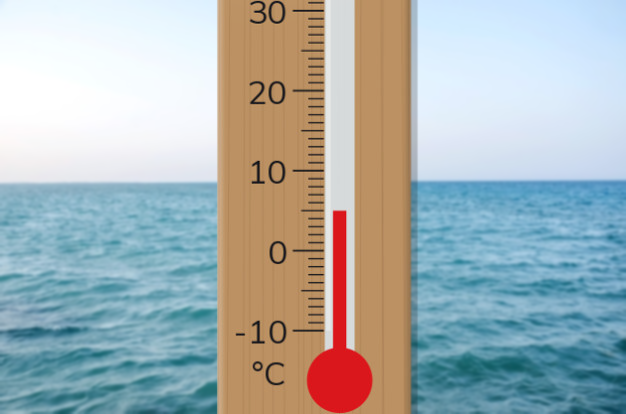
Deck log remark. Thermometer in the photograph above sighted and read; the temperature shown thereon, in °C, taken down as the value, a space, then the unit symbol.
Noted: 5 °C
